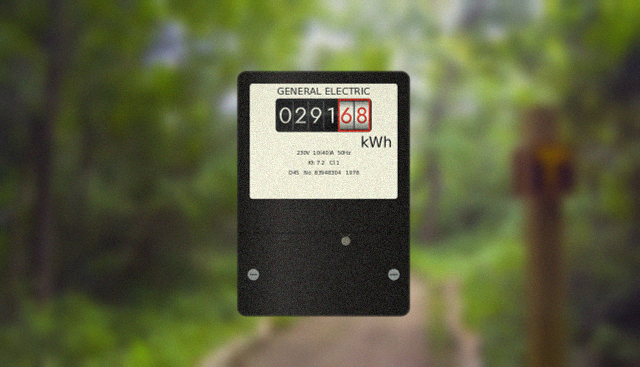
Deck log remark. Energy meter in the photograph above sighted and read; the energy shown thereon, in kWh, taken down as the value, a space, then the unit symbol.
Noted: 291.68 kWh
